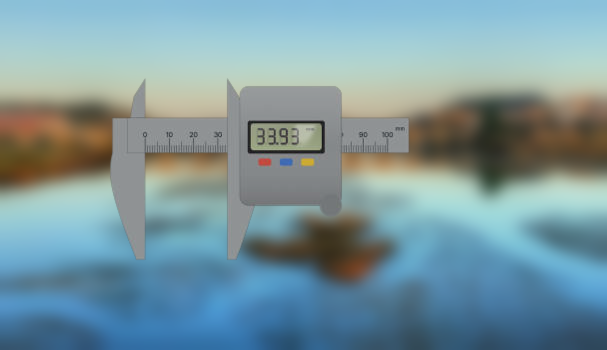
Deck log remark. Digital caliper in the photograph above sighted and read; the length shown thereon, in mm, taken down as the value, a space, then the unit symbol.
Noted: 33.93 mm
